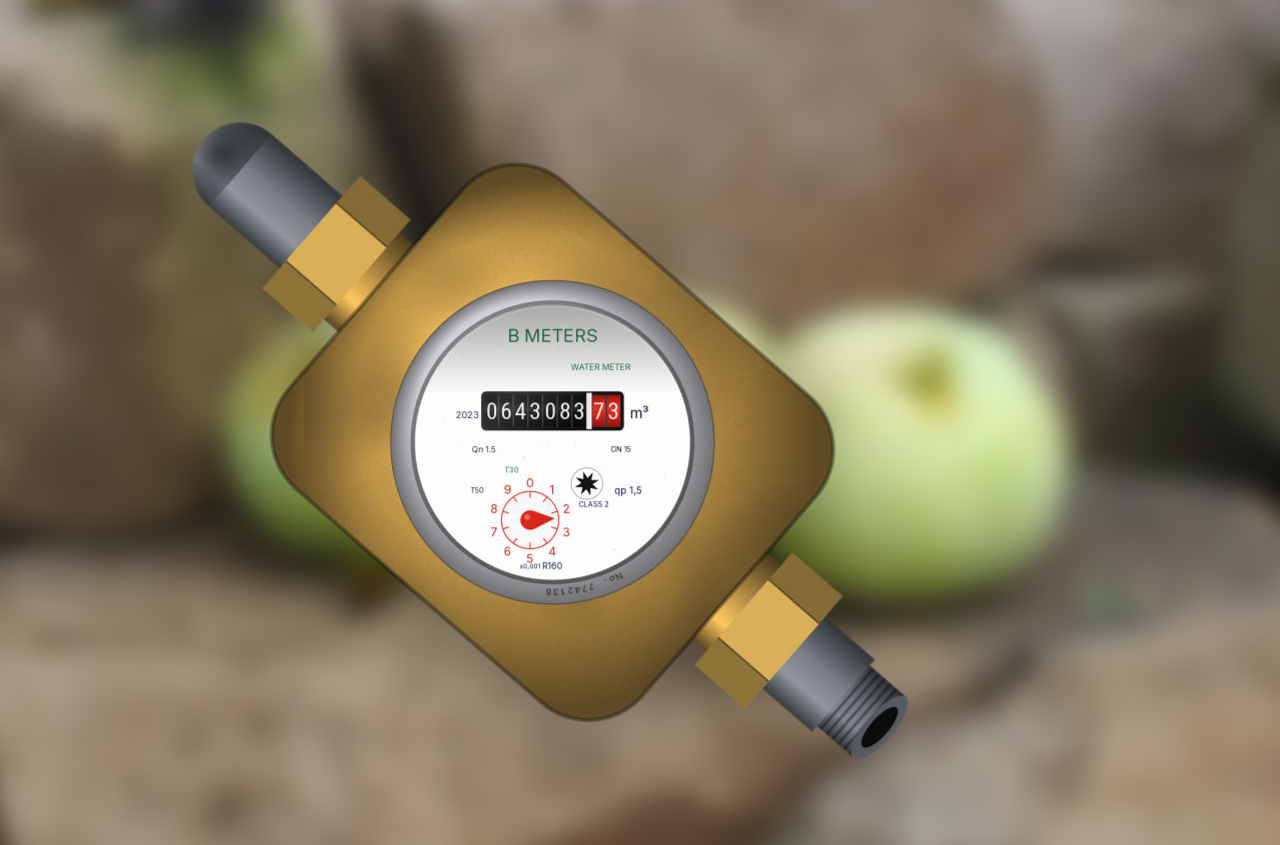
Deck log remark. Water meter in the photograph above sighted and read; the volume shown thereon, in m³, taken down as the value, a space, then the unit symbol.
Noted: 643083.732 m³
